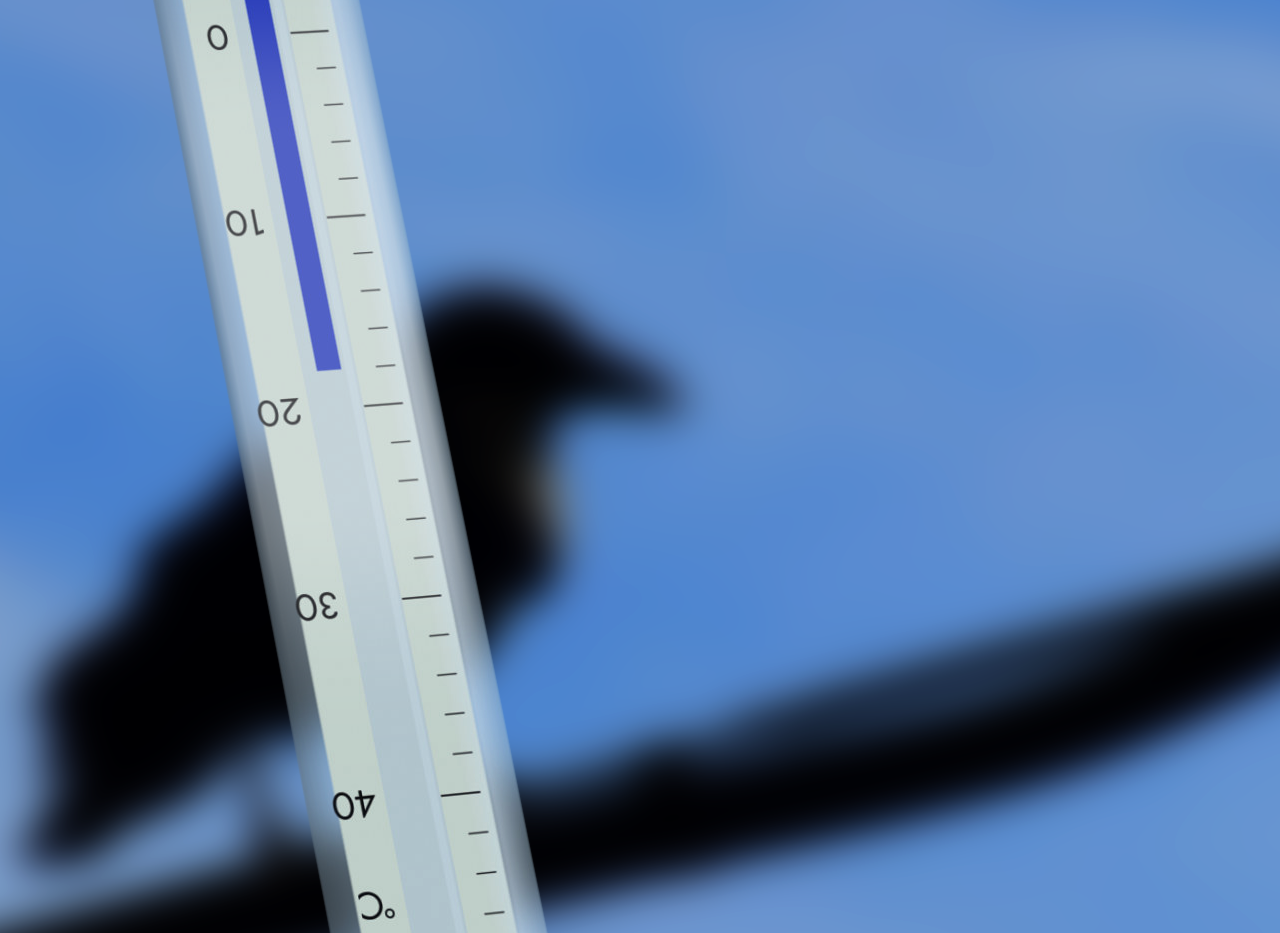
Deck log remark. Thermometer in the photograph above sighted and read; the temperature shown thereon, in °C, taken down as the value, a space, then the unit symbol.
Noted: 18 °C
